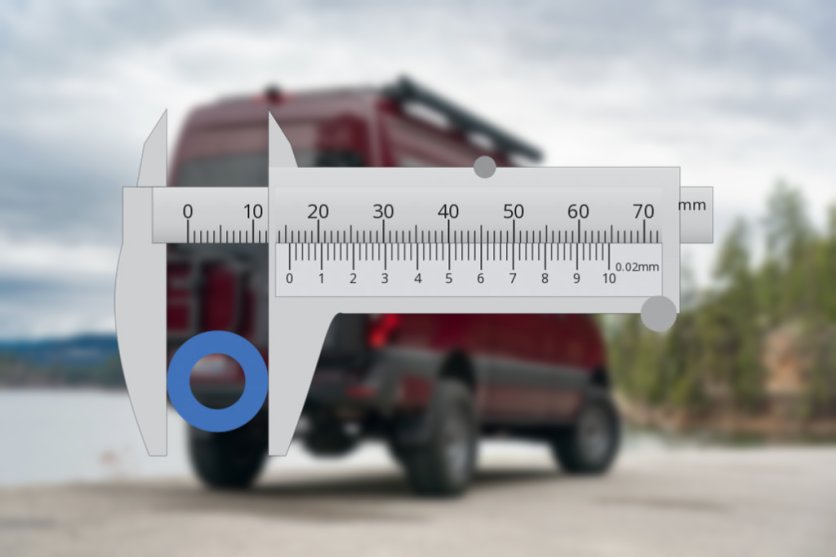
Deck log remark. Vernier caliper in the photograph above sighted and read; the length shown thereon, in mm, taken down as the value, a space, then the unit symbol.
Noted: 15.6 mm
